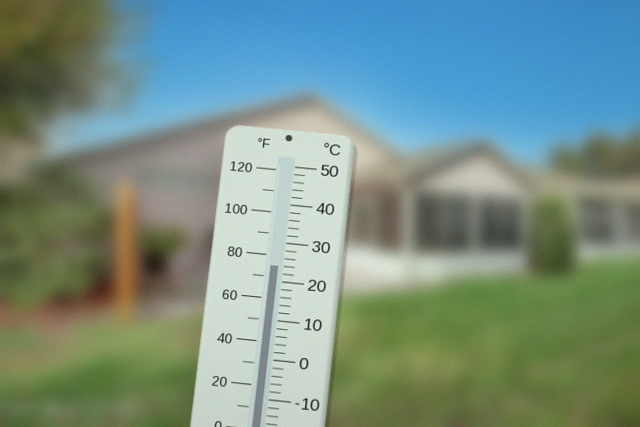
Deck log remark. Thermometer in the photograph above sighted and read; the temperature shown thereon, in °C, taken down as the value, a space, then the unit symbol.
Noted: 24 °C
